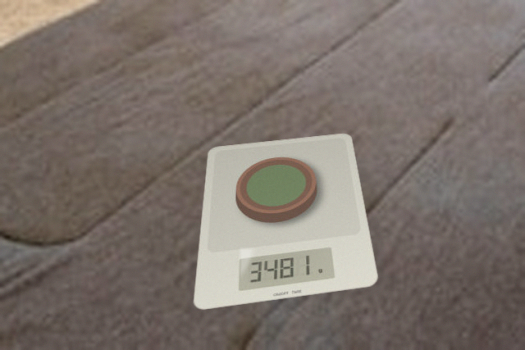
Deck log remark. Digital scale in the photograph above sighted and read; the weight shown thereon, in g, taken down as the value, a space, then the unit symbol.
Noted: 3481 g
